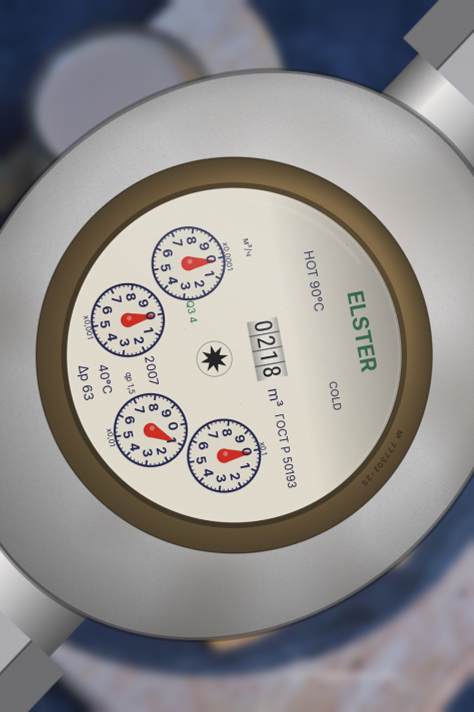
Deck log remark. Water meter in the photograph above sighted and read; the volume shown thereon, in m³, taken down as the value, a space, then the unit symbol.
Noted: 218.0100 m³
